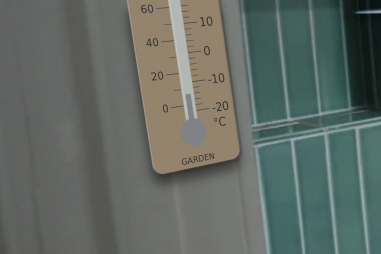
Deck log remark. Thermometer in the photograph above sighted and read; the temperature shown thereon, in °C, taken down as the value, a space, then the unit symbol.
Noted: -14 °C
